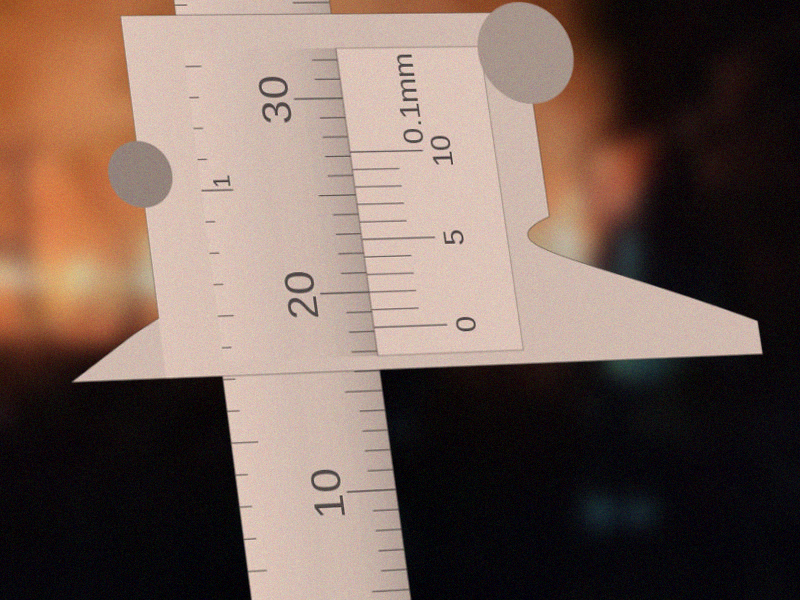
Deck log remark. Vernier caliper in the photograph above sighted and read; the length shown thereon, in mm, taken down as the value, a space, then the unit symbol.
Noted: 18.2 mm
